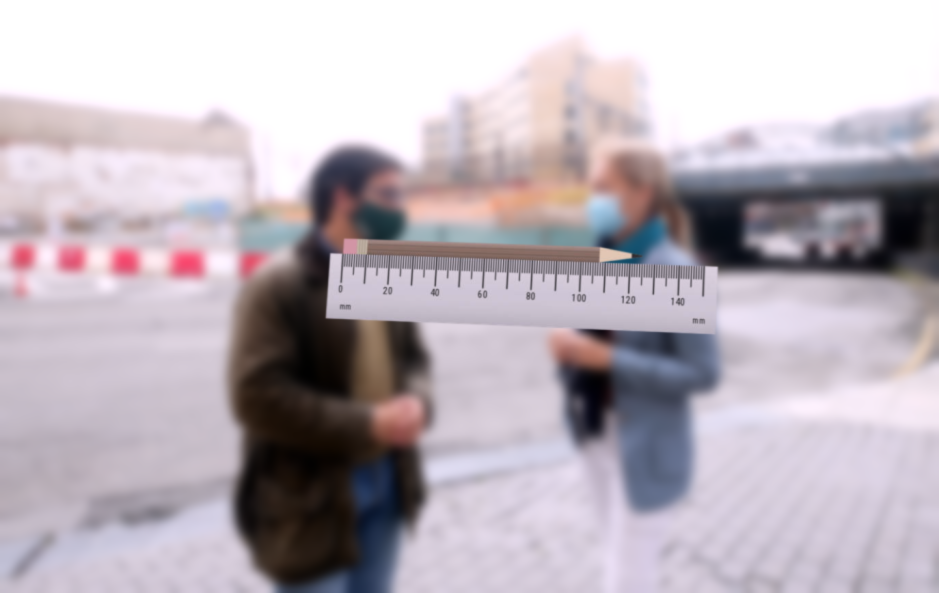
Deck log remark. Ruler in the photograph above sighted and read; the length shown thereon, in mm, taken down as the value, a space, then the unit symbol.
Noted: 125 mm
